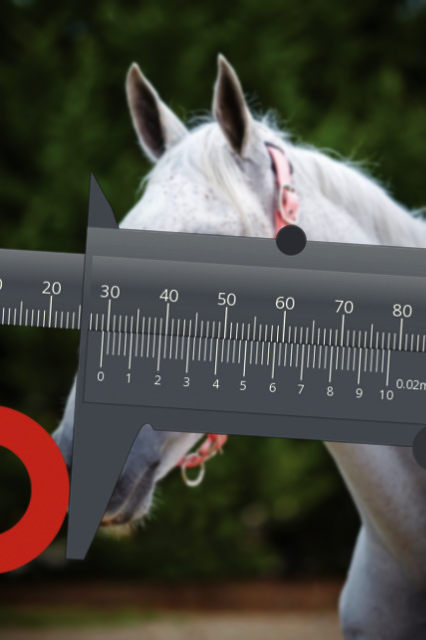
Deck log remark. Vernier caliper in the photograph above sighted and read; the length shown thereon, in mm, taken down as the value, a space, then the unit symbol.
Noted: 29.2 mm
